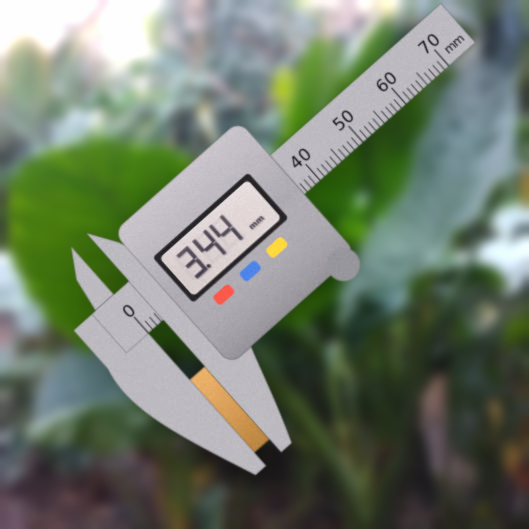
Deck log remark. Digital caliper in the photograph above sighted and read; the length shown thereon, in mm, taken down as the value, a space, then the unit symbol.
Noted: 3.44 mm
